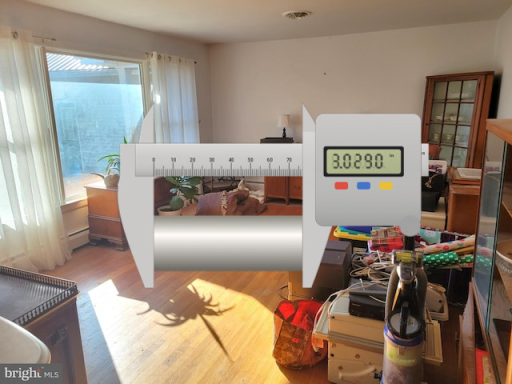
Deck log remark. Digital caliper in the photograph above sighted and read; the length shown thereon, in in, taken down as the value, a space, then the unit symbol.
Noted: 3.0290 in
